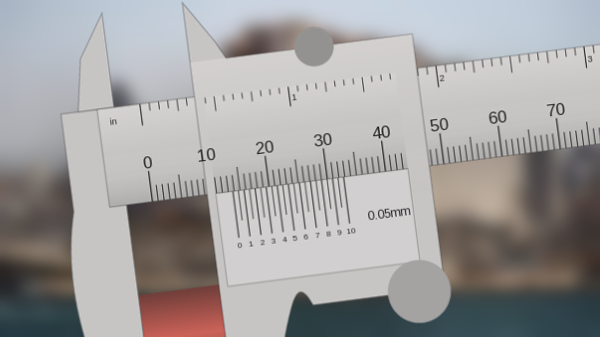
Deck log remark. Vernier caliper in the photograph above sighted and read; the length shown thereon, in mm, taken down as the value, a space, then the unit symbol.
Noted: 13.8 mm
